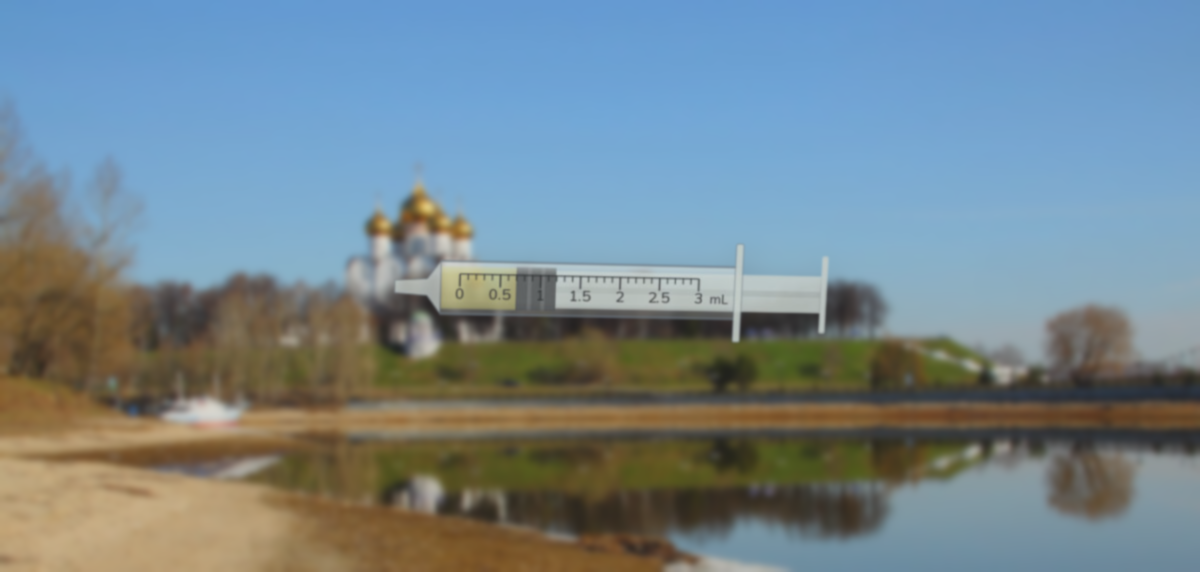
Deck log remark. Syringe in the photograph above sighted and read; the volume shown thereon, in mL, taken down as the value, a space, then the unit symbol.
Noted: 0.7 mL
